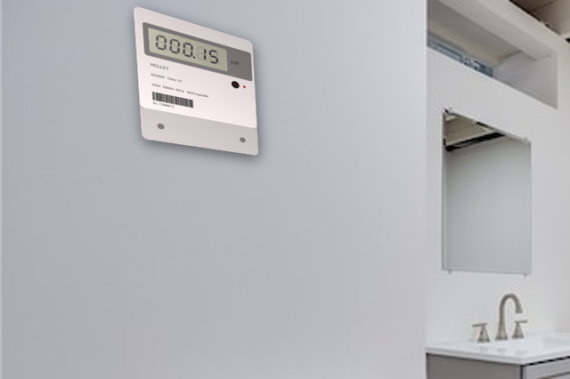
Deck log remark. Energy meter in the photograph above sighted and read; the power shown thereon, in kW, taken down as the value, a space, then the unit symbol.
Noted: 0.15 kW
